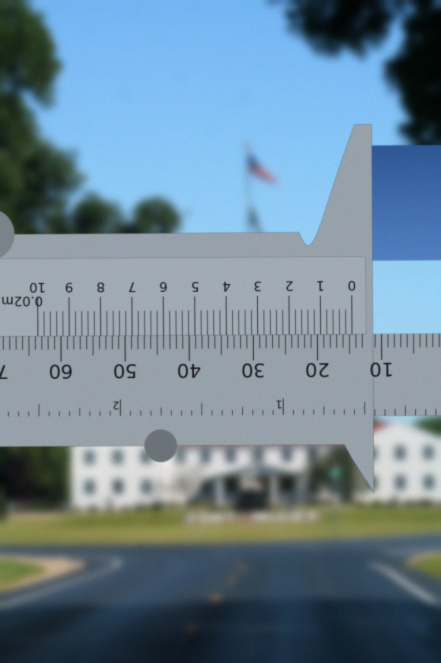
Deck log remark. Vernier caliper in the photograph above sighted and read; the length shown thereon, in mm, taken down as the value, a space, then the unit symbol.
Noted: 14.6 mm
